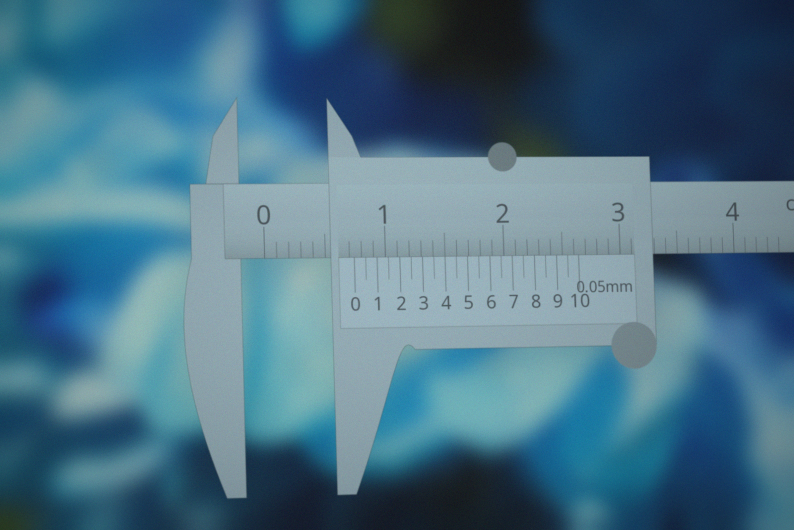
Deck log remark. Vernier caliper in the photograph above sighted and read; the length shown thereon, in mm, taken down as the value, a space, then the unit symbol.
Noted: 7.4 mm
